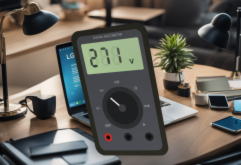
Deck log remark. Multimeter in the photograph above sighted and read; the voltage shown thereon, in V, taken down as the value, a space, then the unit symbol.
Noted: 271 V
